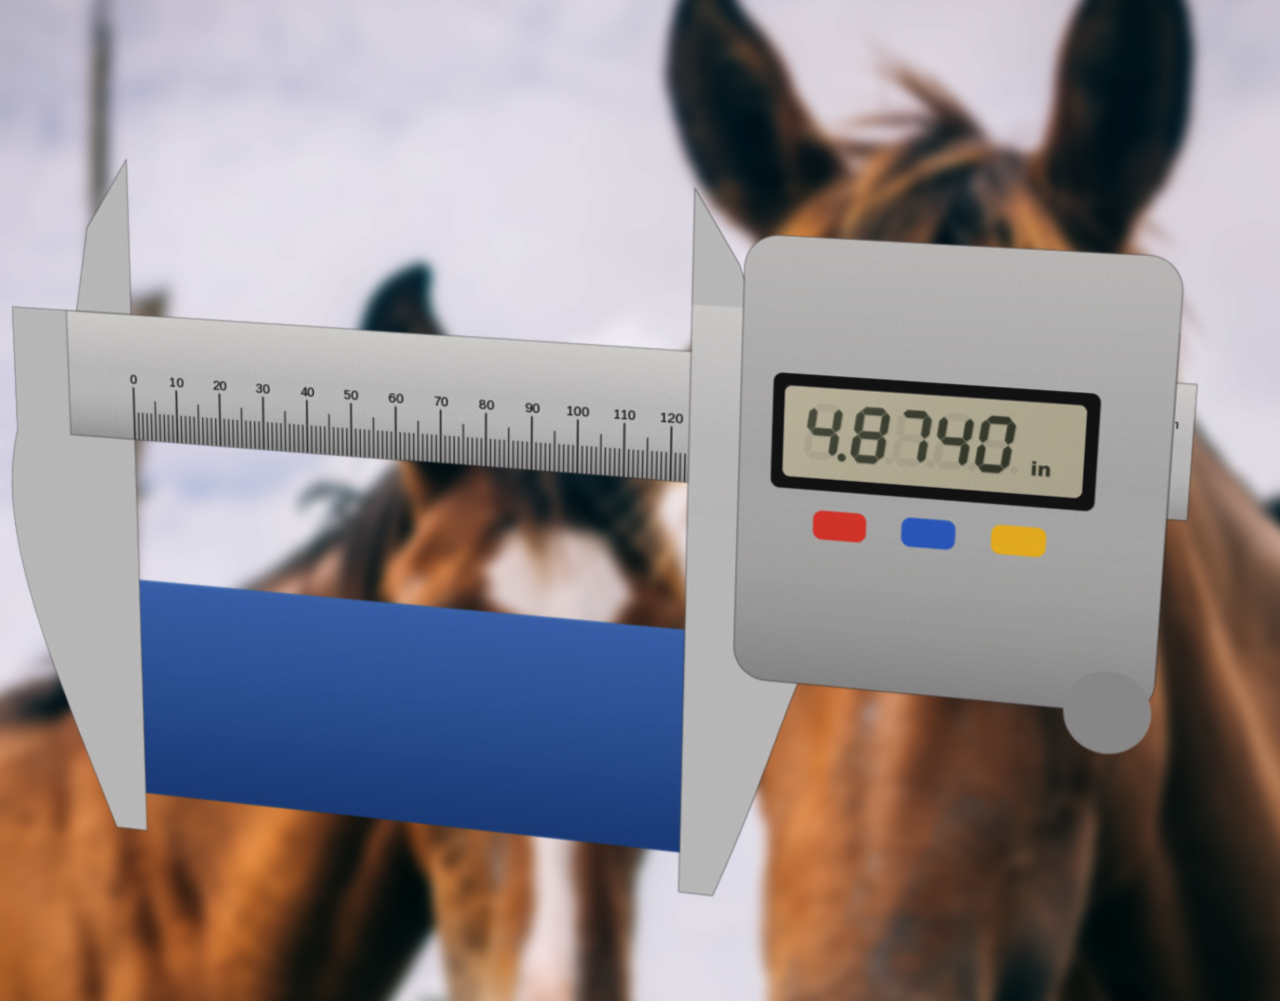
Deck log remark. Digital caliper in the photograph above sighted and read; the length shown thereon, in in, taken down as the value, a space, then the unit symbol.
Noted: 4.8740 in
